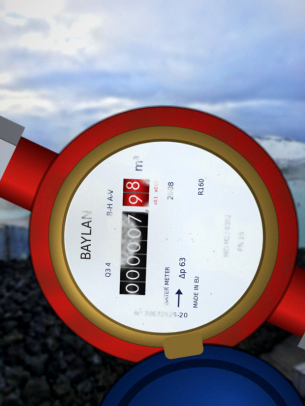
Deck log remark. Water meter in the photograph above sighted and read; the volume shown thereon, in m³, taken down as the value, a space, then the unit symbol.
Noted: 7.98 m³
